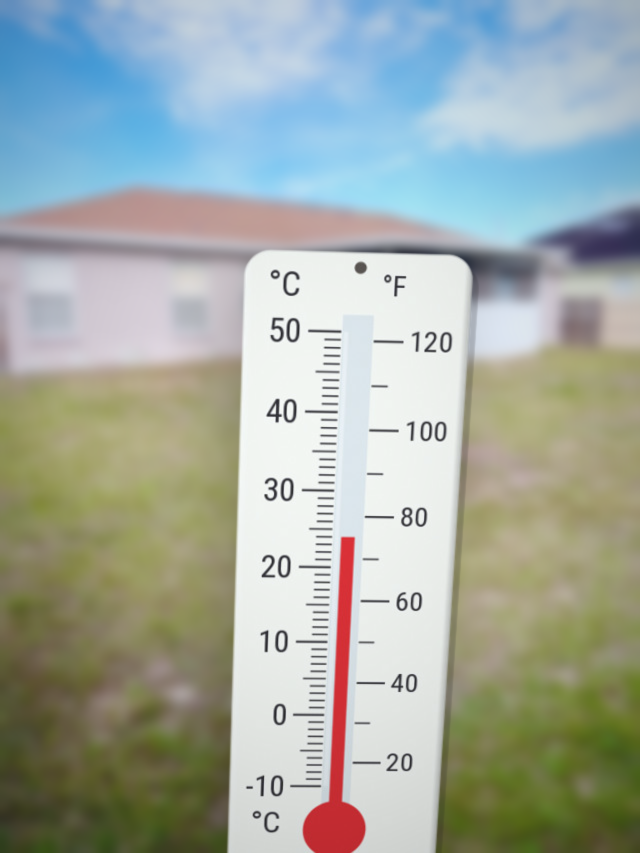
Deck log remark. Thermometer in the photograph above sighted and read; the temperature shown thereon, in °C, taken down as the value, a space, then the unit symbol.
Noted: 24 °C
